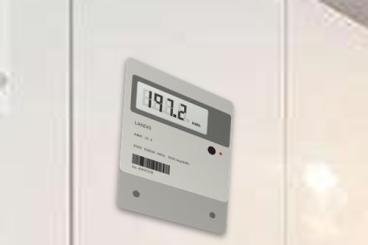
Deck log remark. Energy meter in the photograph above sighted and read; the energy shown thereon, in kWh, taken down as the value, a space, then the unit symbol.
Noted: 197.2 kWh
